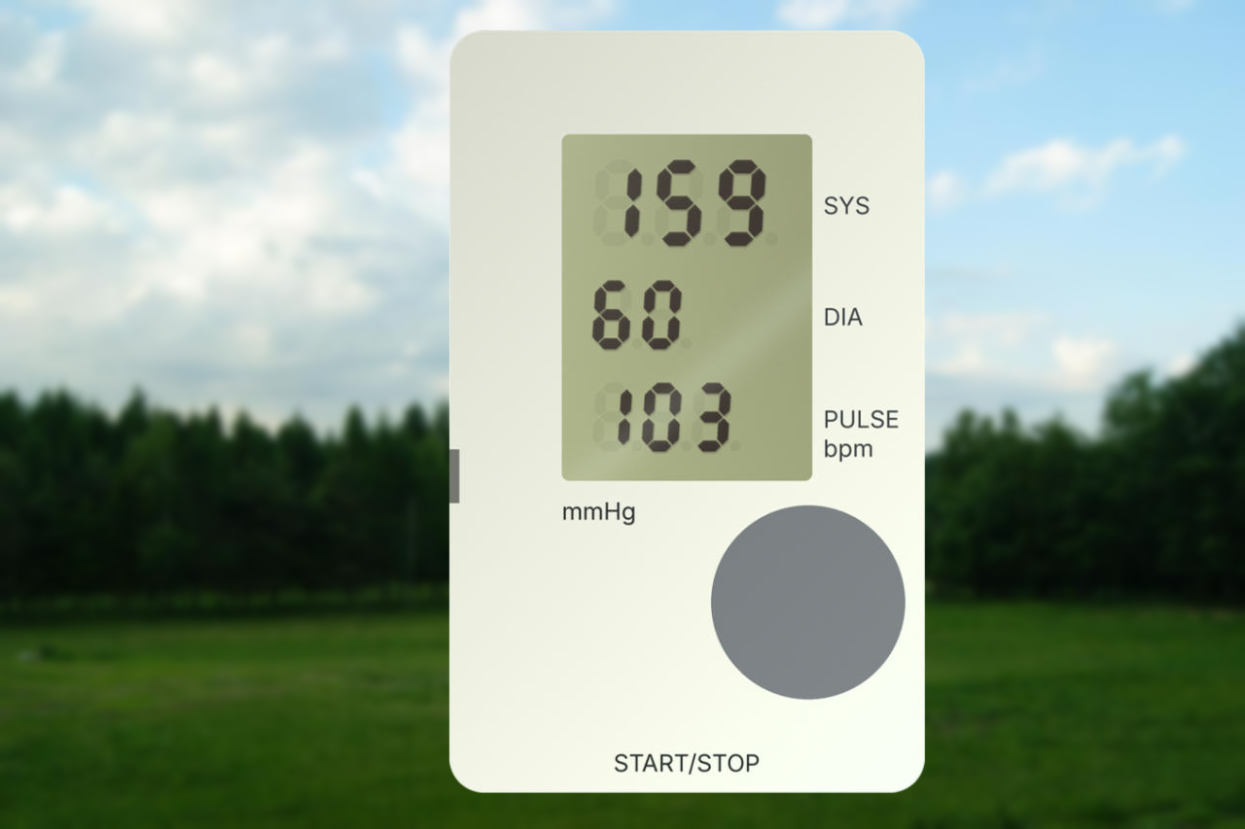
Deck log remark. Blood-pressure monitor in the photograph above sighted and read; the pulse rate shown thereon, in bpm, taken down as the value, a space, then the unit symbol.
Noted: 103 bpm
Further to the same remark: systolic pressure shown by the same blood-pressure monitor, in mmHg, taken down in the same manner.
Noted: 159 mmHg
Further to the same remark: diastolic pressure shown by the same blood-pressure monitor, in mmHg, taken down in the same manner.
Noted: 60 mmHg
